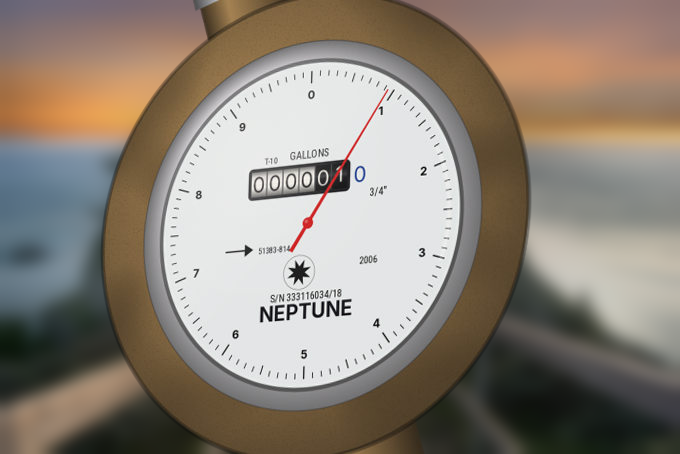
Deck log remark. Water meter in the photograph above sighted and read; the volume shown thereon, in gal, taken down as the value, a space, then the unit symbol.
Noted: 10.9 gal
